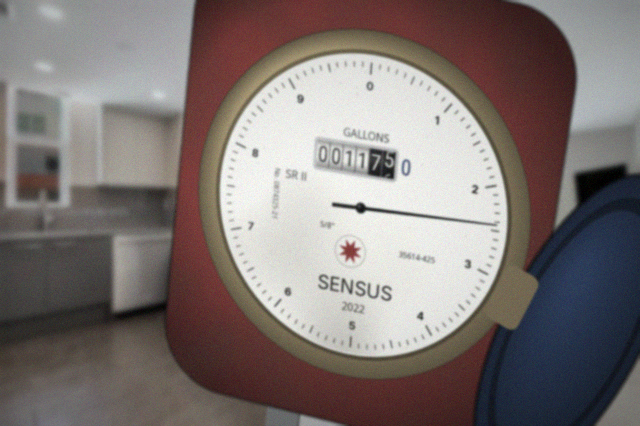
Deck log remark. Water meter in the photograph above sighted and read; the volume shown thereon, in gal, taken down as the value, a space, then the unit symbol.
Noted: 11752.4 gal
